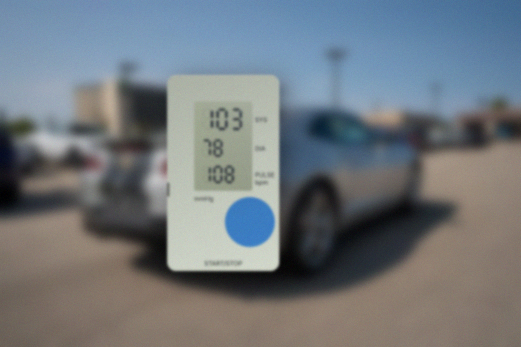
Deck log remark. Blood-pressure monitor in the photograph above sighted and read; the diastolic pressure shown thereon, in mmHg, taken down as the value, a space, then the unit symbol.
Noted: 78 mmHg
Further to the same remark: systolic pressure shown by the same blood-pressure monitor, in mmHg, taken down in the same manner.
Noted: 103 mmHg
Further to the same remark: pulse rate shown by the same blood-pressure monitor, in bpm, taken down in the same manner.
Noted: 108 bpm
